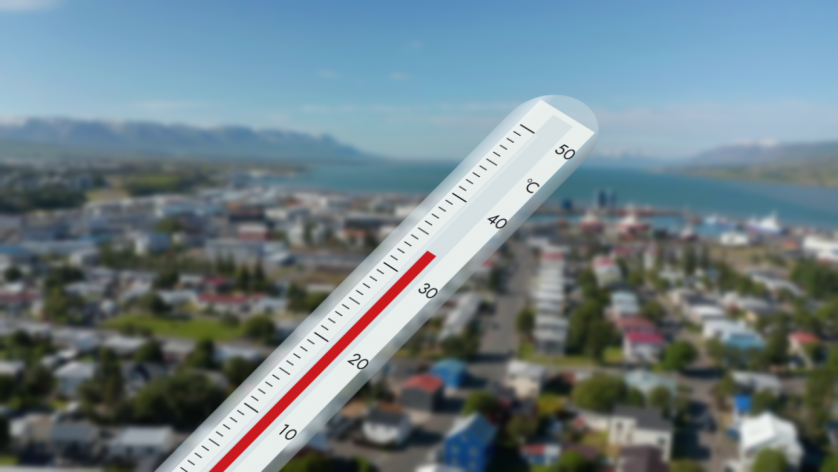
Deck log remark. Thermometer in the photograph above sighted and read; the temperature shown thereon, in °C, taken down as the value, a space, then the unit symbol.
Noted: 33.5 °C
